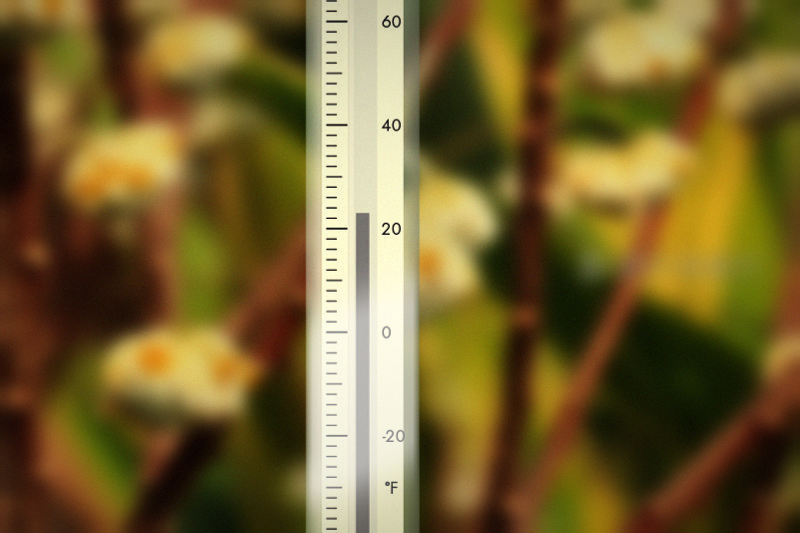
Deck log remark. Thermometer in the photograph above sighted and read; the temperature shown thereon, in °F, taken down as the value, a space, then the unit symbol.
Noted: 23 °F
